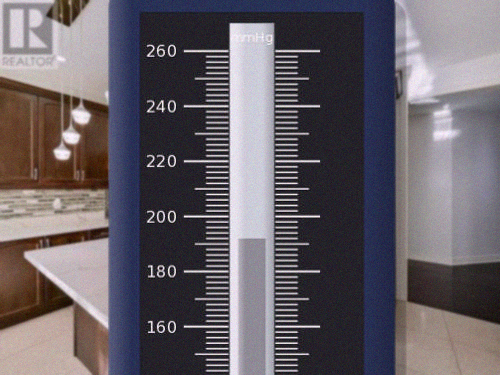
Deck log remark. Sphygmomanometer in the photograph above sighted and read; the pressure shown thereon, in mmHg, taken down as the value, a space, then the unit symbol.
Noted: 192 mmHg
